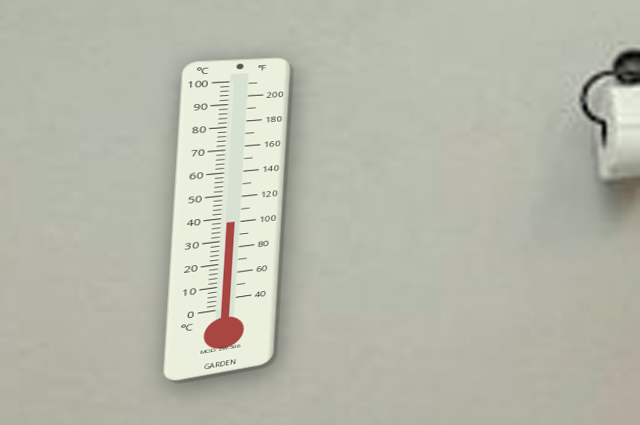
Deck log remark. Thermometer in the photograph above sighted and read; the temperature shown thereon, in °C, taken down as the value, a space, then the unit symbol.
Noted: 38 °C
